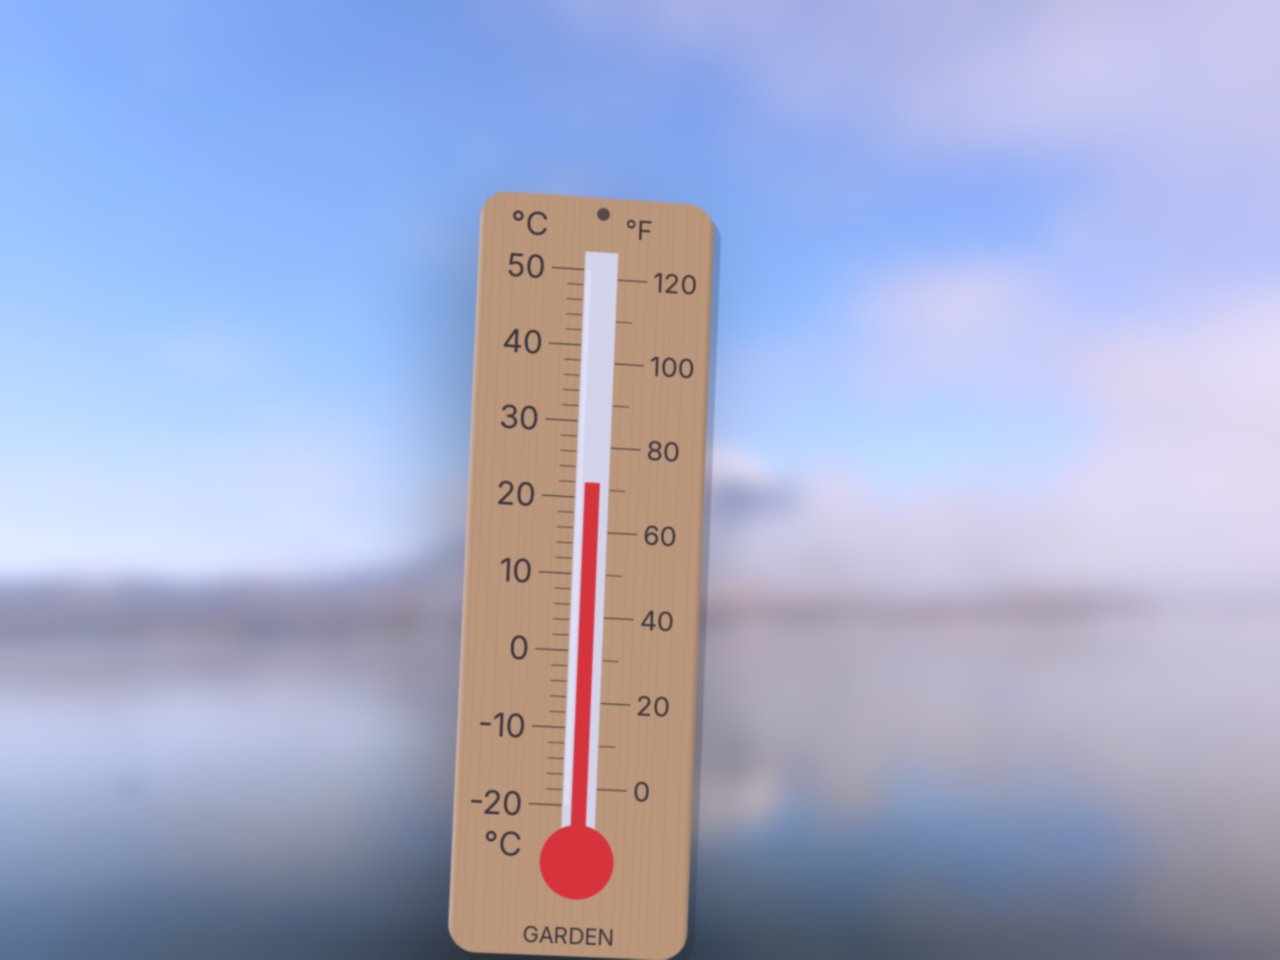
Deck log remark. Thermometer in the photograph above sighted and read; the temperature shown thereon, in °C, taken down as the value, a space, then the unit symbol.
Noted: 22 °C
